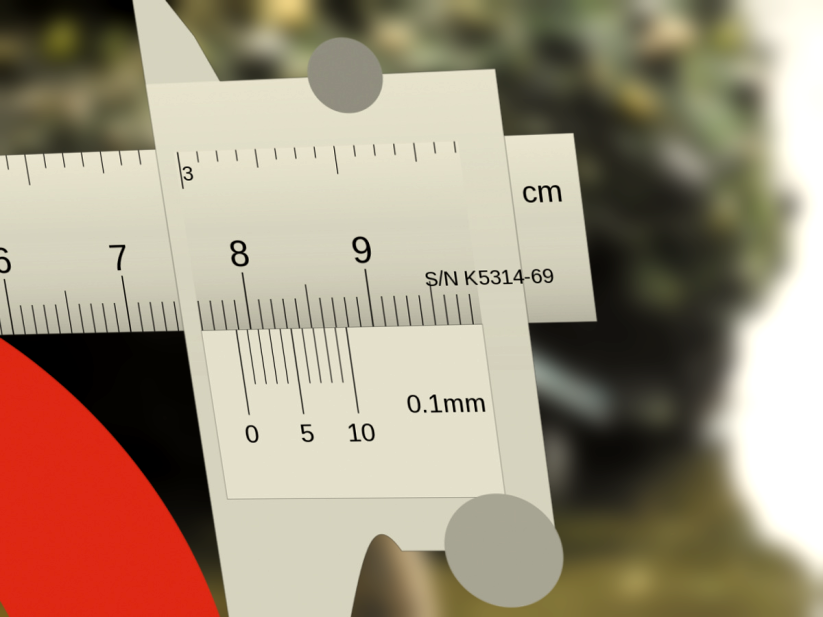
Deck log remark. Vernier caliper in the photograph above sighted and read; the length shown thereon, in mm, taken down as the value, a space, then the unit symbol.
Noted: 78.8 mm
